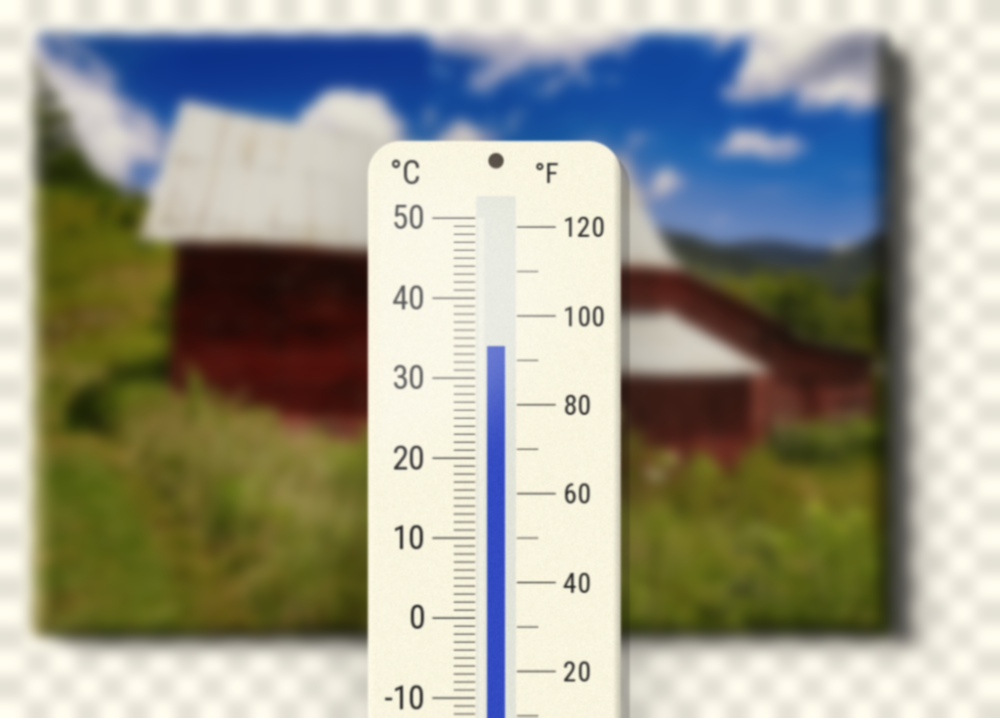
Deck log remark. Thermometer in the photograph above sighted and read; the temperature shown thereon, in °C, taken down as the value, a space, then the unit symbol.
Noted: 34 °C
